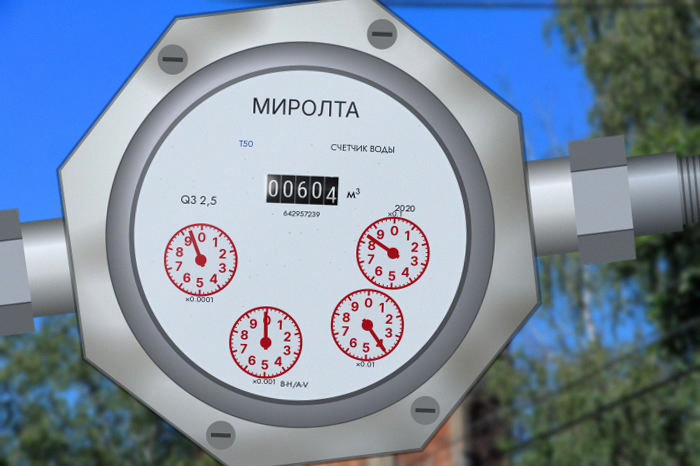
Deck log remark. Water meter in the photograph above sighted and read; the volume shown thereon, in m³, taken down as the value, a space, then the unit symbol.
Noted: 603.8399 m³
